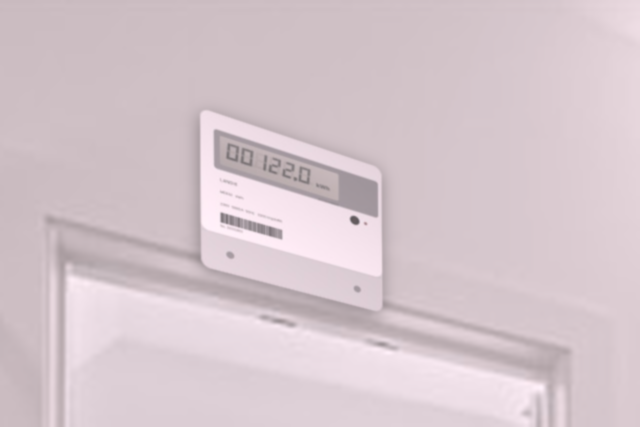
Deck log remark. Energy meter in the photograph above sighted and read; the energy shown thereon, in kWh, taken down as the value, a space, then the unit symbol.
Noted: 122.0 kWh
